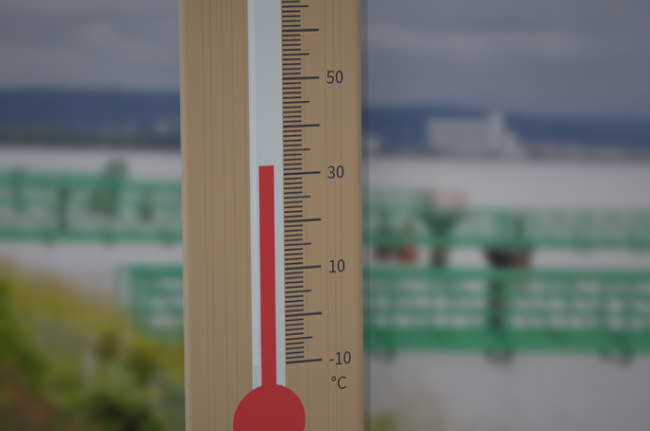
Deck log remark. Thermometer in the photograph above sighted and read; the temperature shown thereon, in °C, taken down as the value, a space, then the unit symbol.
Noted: 32 °C
